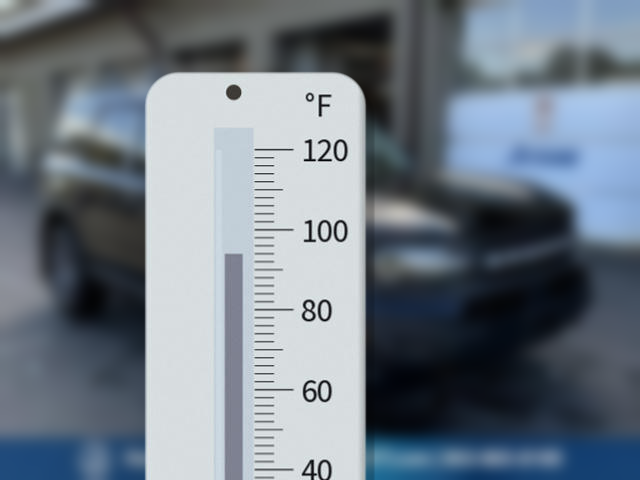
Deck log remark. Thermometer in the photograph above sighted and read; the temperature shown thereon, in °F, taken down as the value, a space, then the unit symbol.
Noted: 94 °F
